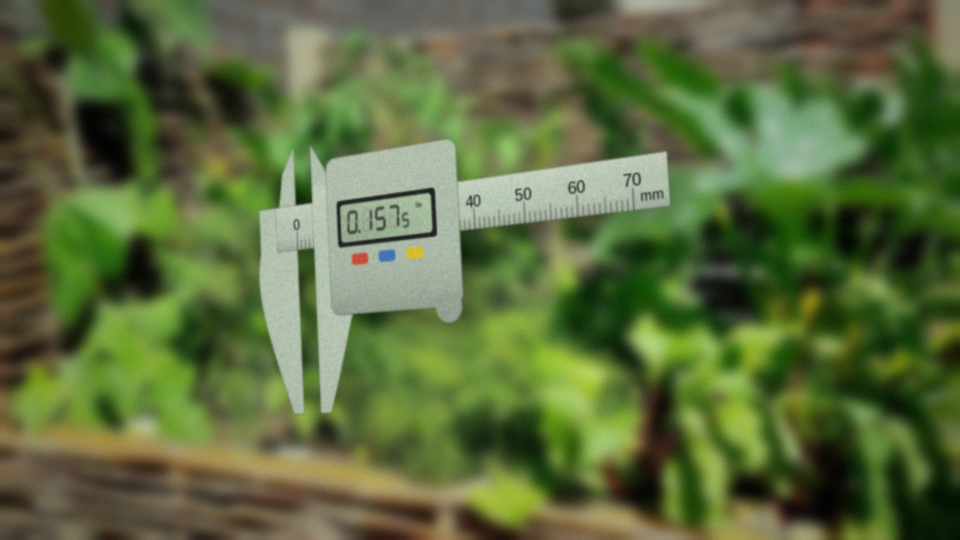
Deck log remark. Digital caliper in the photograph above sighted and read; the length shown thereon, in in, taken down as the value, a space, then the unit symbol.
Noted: 0.1575 in
